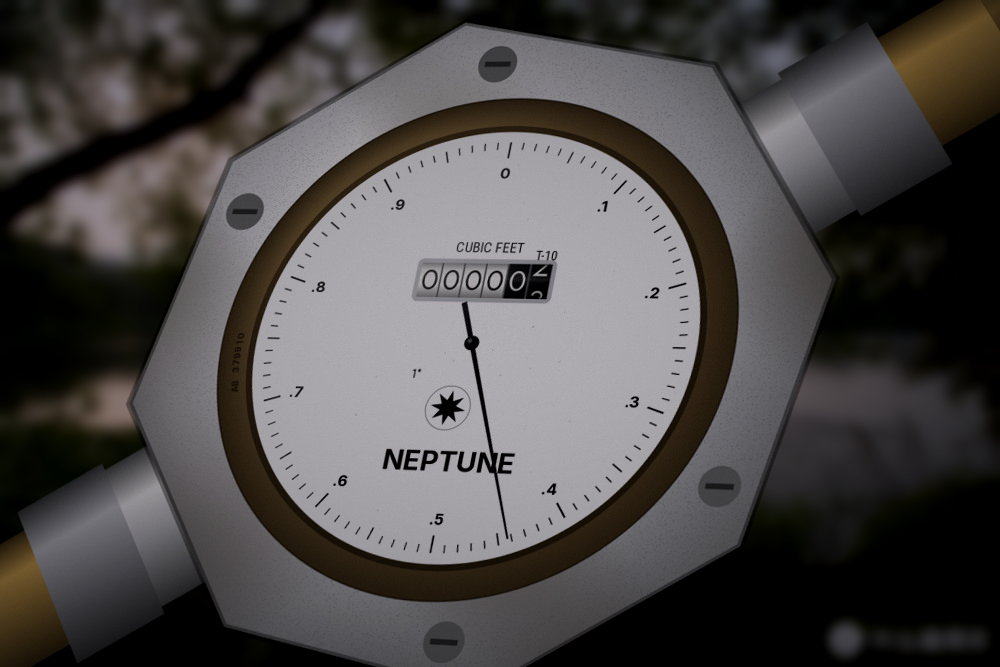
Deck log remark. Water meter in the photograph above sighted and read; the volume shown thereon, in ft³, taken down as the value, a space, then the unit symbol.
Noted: 2.44 ft³
